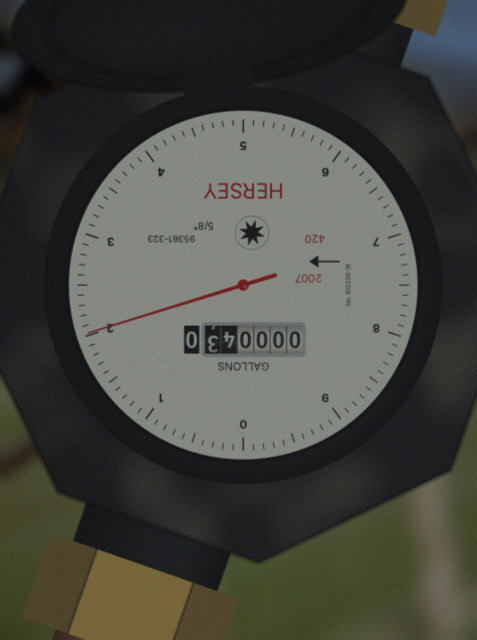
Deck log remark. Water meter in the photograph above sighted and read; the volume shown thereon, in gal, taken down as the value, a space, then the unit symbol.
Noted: 432.0 gal
